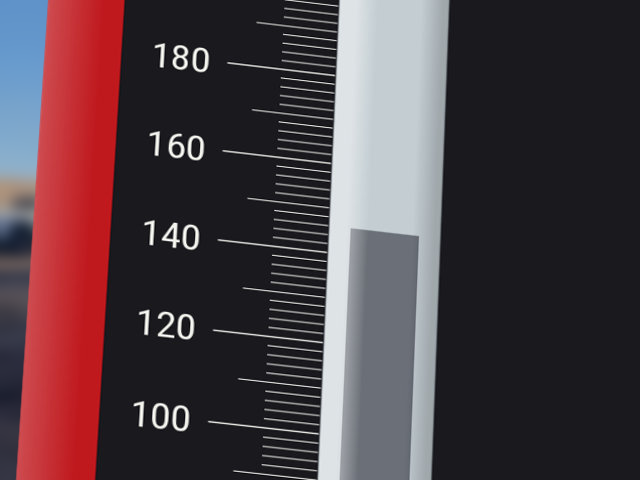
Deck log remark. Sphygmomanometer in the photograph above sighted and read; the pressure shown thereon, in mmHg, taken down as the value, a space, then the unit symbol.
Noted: 146 mmHg
